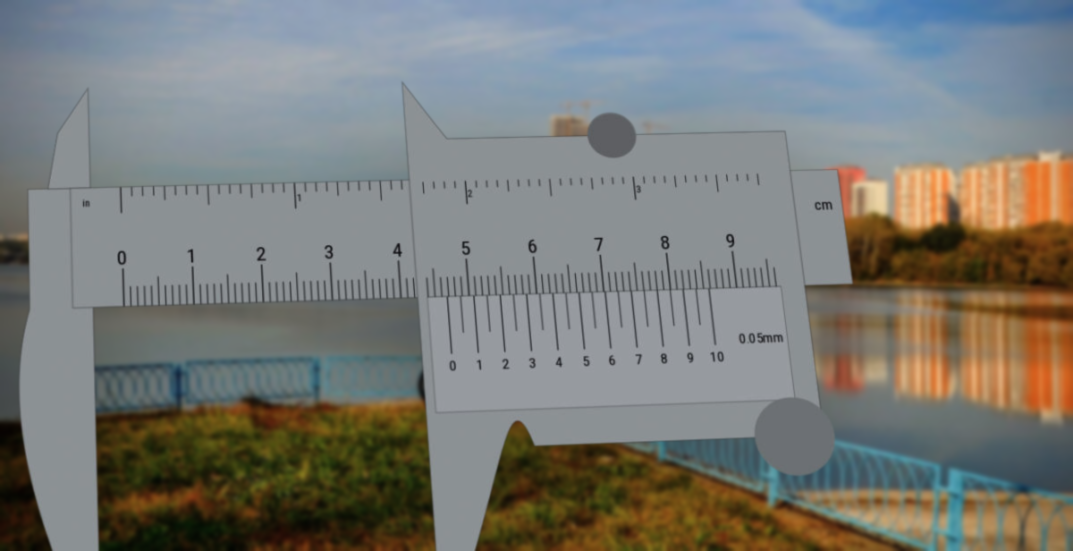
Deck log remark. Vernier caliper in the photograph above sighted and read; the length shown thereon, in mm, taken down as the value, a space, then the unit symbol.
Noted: 46.8 mm
